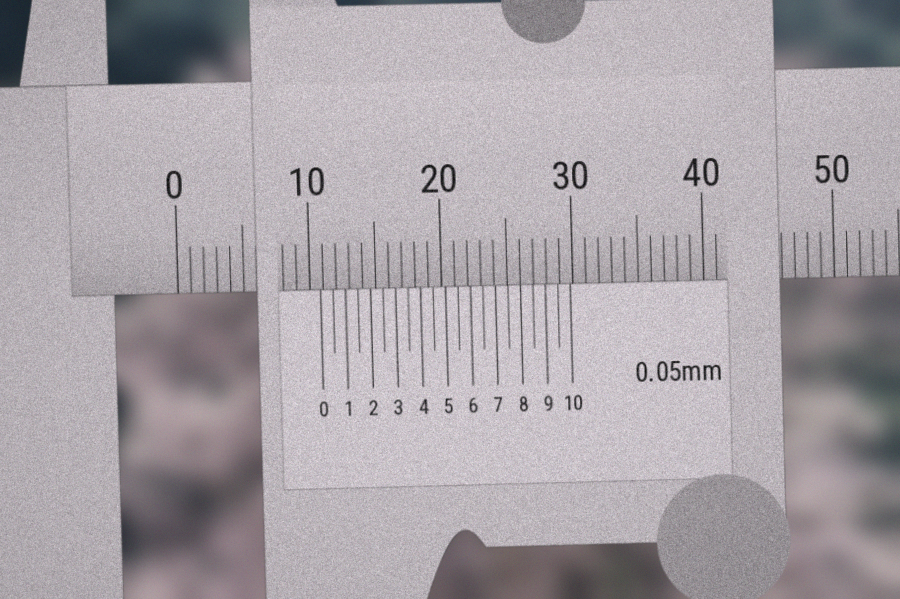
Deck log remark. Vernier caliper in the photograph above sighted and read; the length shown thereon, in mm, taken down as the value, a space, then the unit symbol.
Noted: 10.8 mm
